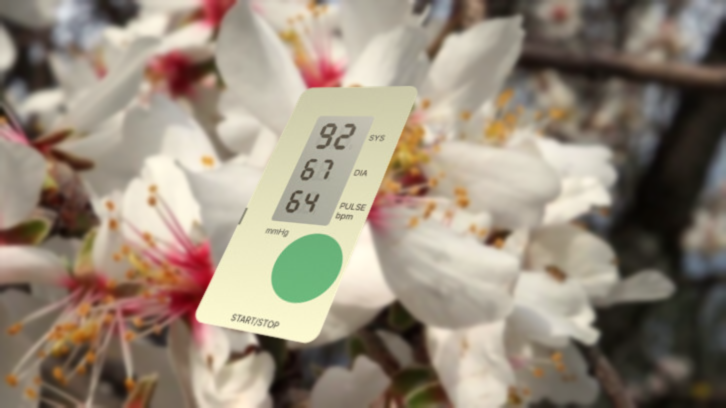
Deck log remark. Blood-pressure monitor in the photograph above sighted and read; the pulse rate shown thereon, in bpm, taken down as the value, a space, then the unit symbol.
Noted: 64 bpm
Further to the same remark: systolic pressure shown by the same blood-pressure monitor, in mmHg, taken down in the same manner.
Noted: 92 mmHg
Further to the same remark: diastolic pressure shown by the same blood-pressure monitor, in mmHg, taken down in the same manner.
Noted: 67 mmHg
